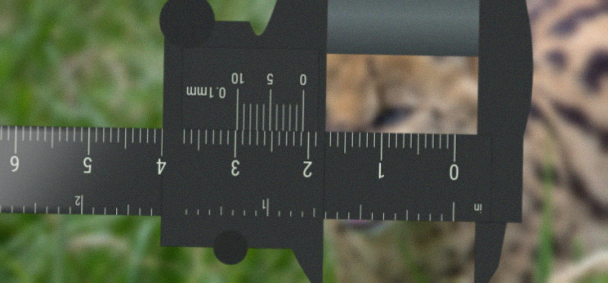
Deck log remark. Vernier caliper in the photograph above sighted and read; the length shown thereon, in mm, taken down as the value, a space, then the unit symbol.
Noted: 20.8 mm
